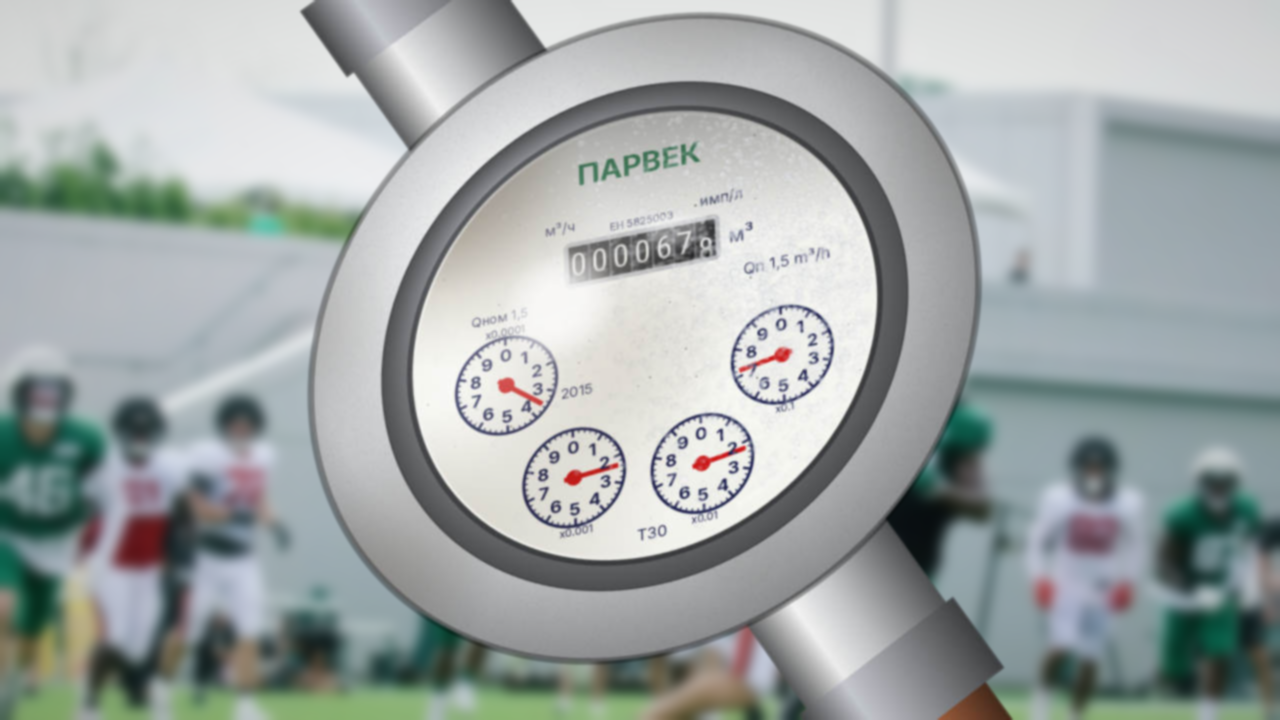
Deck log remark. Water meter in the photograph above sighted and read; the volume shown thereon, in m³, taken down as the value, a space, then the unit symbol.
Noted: 677.7223 m³
